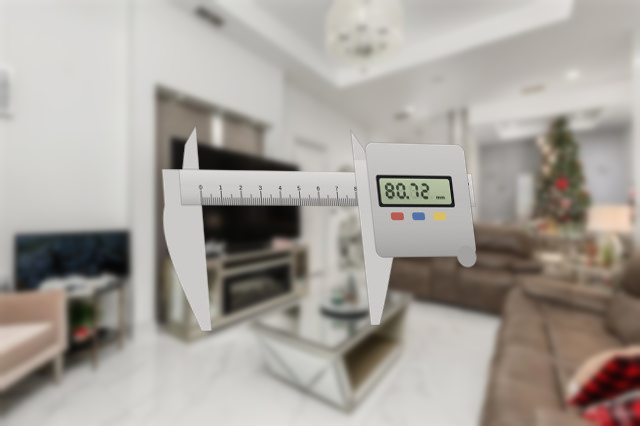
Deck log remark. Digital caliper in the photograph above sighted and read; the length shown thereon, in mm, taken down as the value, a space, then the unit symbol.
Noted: 80.72 mm
